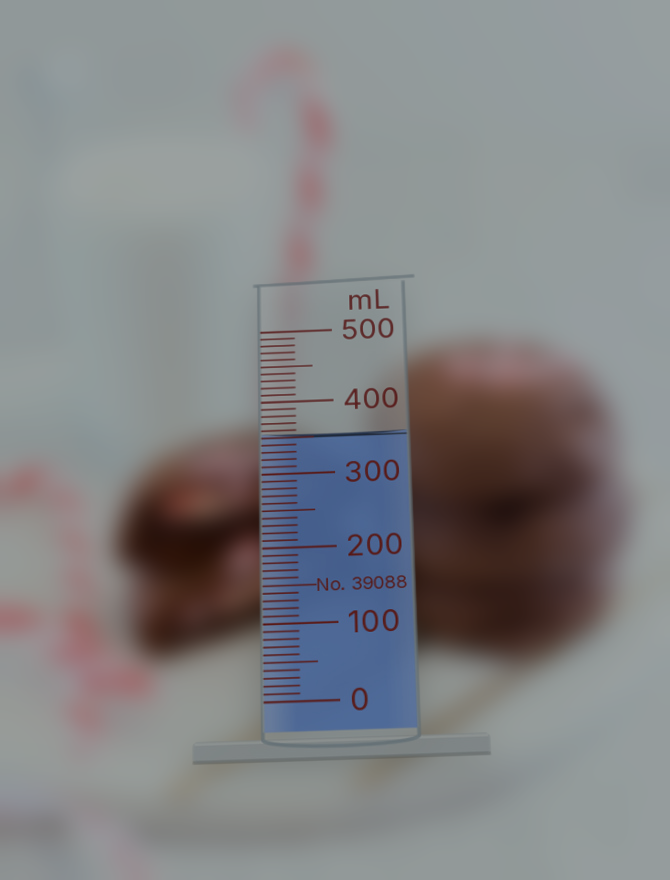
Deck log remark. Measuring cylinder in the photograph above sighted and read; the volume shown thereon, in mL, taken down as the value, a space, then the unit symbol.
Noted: 350 mL
